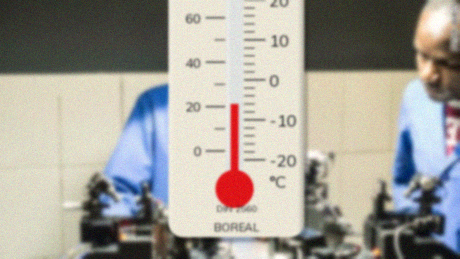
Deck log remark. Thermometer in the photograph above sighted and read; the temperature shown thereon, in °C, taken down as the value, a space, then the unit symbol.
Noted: -6 °C
